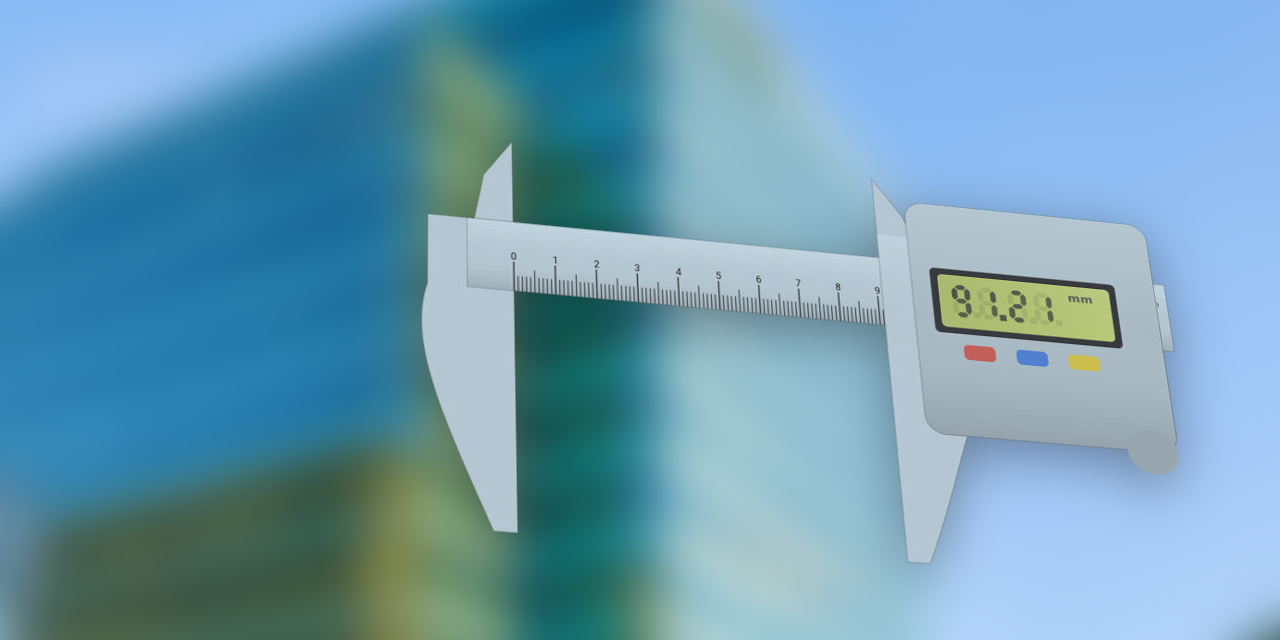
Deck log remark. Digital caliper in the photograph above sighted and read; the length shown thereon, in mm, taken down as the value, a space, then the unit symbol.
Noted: 91.21 mm
